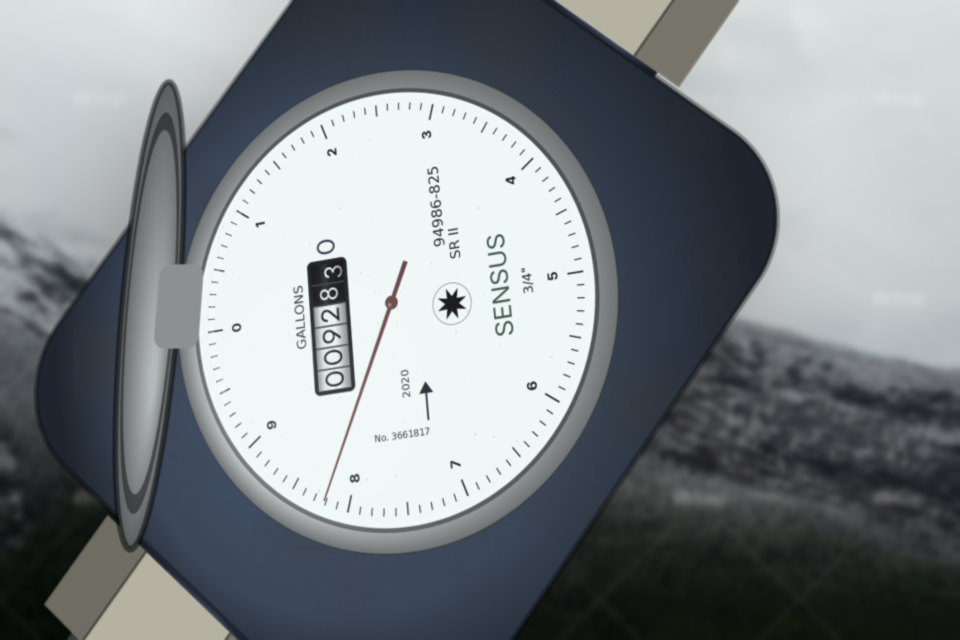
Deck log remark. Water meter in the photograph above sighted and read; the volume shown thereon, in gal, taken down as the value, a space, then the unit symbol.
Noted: 92828.2 gal
